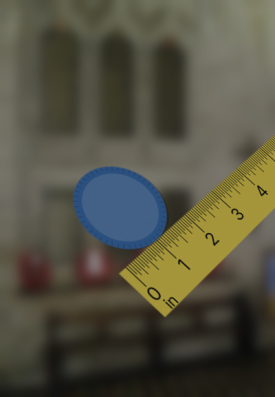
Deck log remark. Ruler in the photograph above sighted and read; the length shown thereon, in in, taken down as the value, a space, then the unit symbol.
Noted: 2 in
